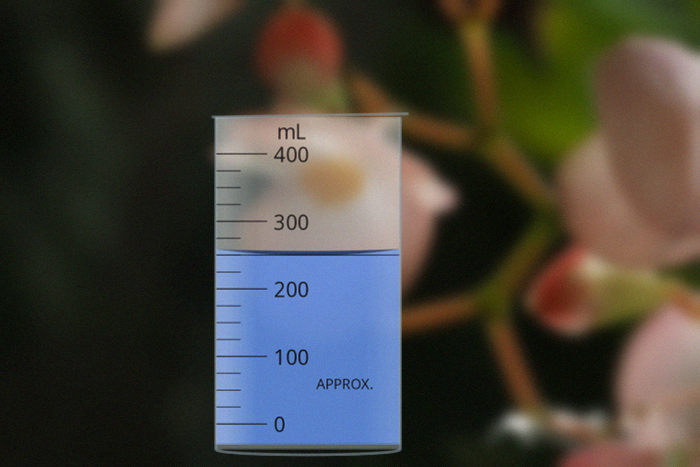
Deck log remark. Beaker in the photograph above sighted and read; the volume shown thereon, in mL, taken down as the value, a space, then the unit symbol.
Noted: 250 mL
